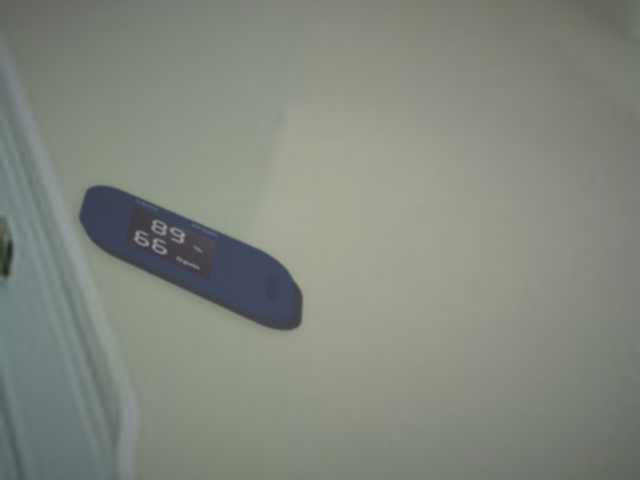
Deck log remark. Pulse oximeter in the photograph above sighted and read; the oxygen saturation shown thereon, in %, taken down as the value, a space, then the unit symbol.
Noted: 89 %
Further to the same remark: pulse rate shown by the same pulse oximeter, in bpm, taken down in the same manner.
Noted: 66 bpm
